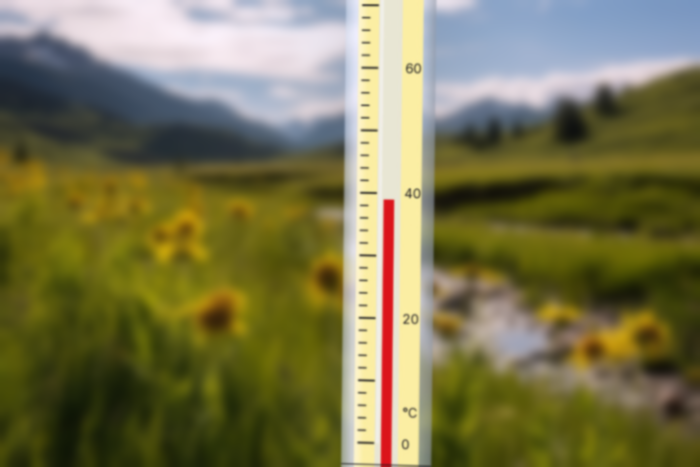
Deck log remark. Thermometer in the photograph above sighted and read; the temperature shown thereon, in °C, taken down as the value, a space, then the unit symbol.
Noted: 39 °C
